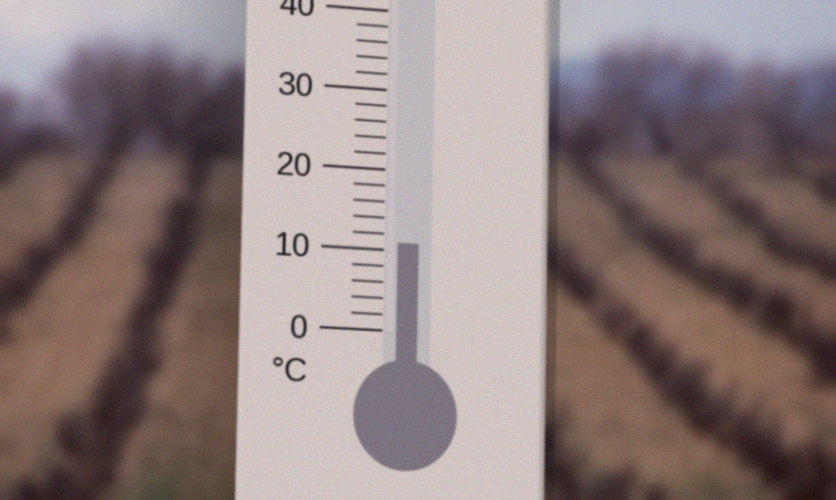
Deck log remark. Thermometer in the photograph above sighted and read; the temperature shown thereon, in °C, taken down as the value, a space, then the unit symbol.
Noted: 11 °C
